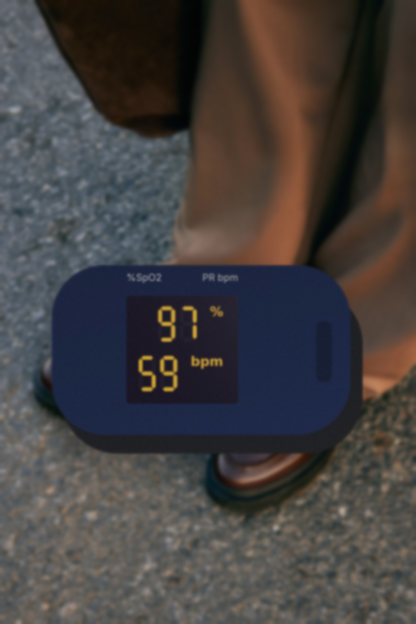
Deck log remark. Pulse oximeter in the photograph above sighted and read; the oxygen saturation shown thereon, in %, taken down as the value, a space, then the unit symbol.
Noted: 97 %
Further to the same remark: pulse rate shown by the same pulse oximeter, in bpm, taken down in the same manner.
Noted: 59 bpm
